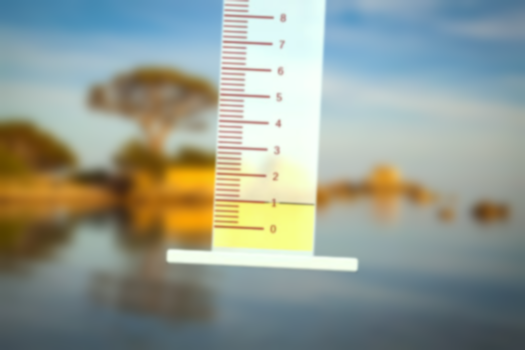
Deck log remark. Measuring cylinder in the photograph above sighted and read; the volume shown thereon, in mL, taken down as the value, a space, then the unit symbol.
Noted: 1 mL
